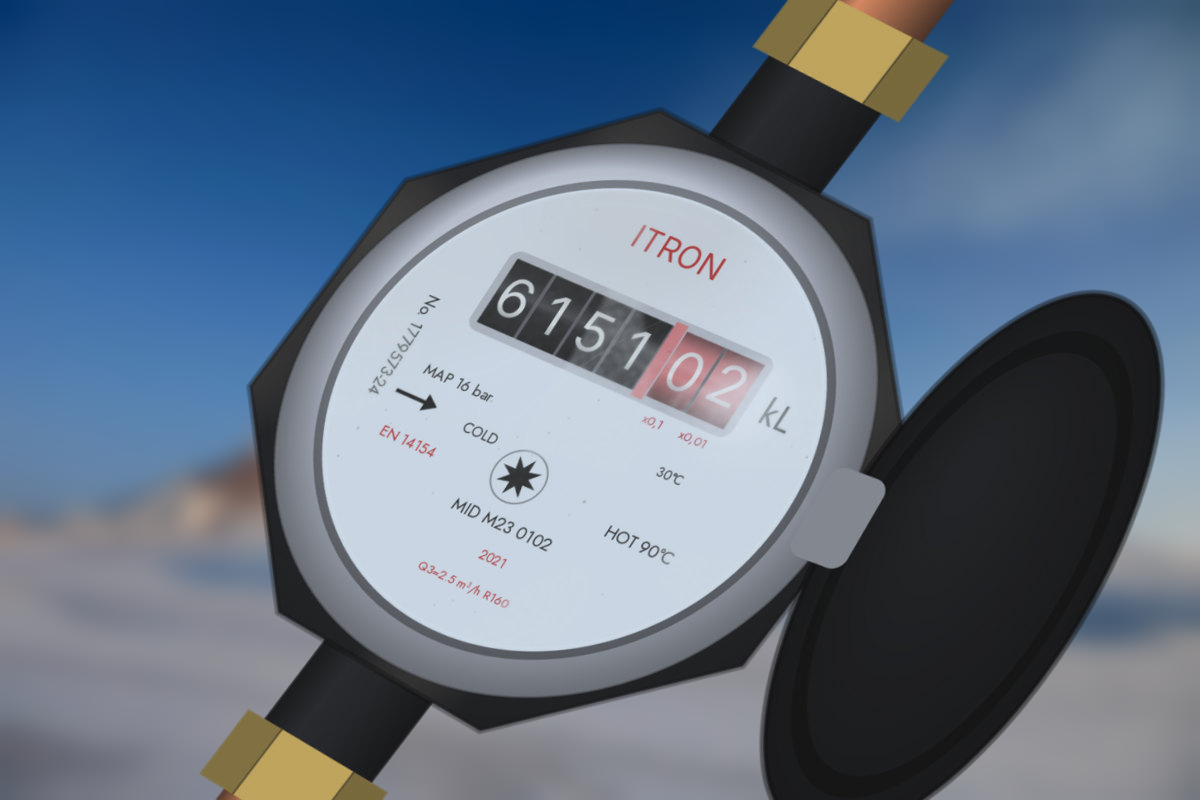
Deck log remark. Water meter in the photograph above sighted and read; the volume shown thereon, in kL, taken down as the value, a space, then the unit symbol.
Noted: 6151.02 kL
